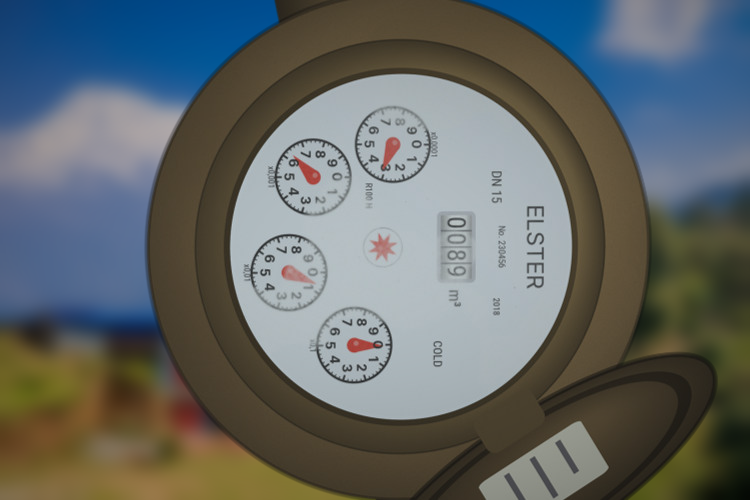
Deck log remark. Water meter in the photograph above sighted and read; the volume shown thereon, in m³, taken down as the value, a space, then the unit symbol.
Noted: 89.0063 m³
